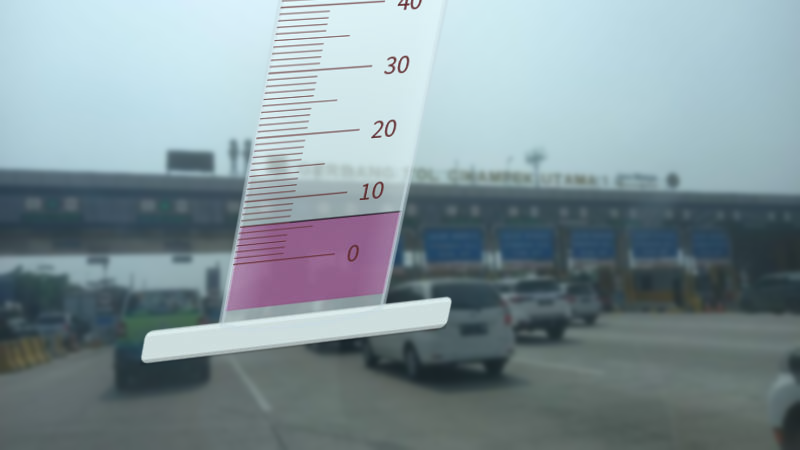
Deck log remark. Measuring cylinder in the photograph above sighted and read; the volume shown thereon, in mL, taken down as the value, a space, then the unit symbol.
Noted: 6 mL
